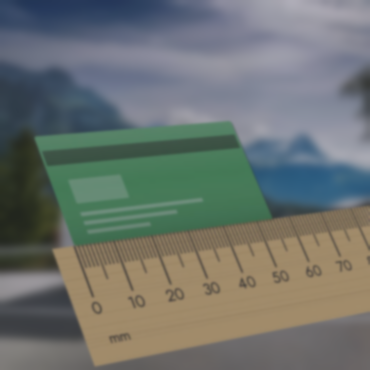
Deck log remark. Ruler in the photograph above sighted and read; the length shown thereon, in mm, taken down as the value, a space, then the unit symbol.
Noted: 55 mm
